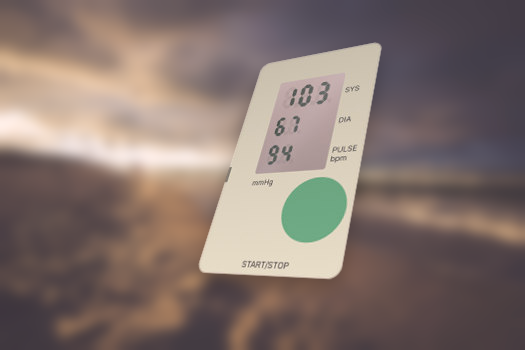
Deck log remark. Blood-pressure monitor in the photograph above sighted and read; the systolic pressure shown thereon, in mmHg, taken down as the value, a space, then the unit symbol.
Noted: 103 mmHg
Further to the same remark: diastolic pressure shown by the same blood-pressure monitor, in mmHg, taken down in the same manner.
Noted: 67 mmHg
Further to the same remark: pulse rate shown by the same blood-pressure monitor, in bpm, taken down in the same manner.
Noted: 94 bpm
